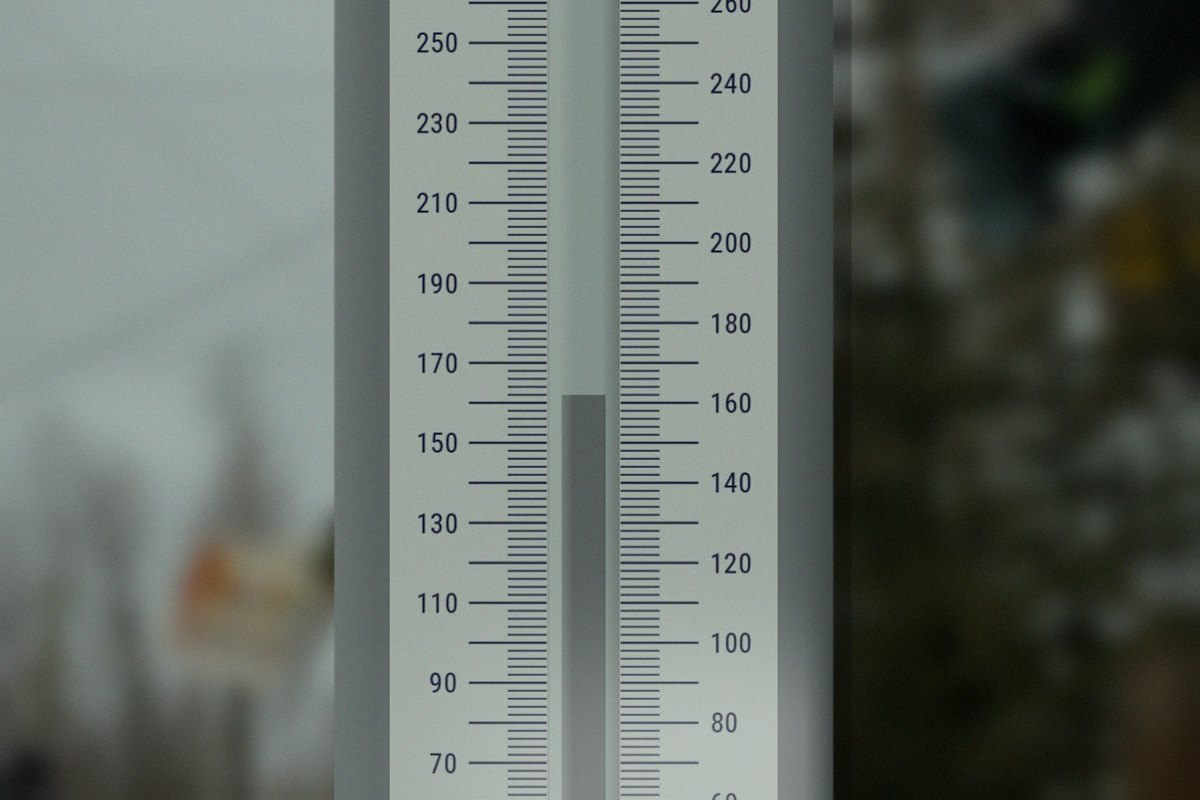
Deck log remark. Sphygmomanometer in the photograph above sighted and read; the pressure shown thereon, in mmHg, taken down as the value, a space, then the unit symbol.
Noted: 162 mmHg
